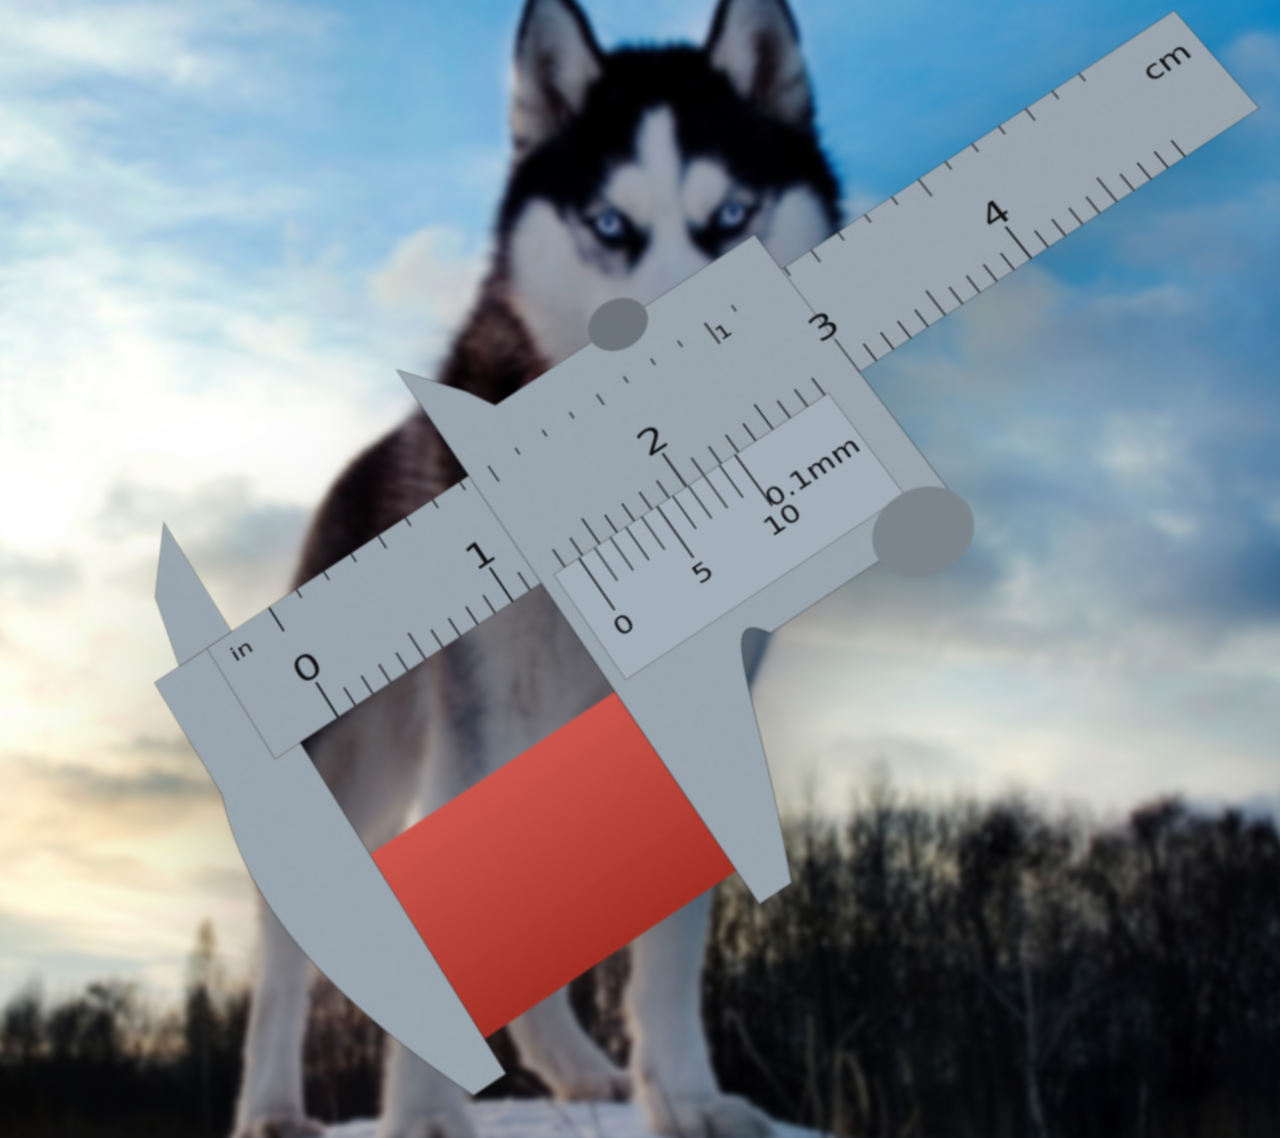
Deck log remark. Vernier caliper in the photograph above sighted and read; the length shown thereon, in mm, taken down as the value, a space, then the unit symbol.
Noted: 13.8 mm
